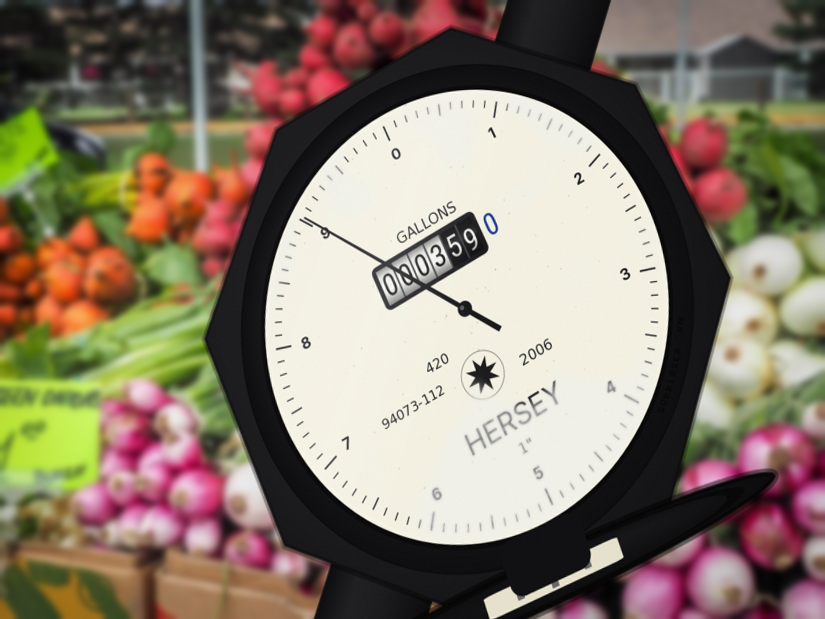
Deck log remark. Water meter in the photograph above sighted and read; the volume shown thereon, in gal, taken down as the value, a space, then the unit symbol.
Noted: 3589.0 gal
